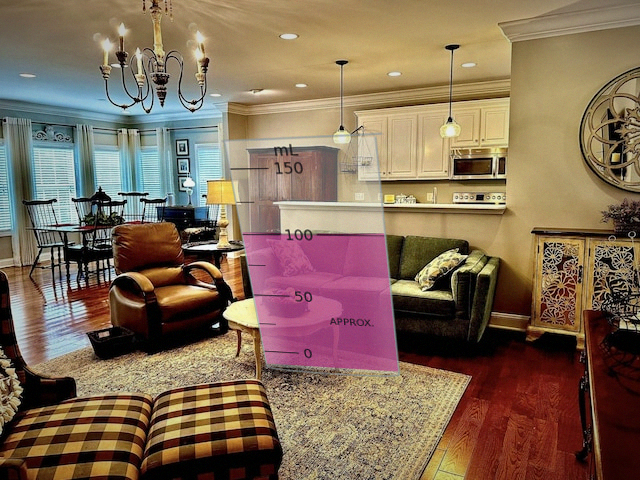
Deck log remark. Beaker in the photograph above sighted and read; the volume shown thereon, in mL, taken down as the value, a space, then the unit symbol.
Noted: 100 mL
